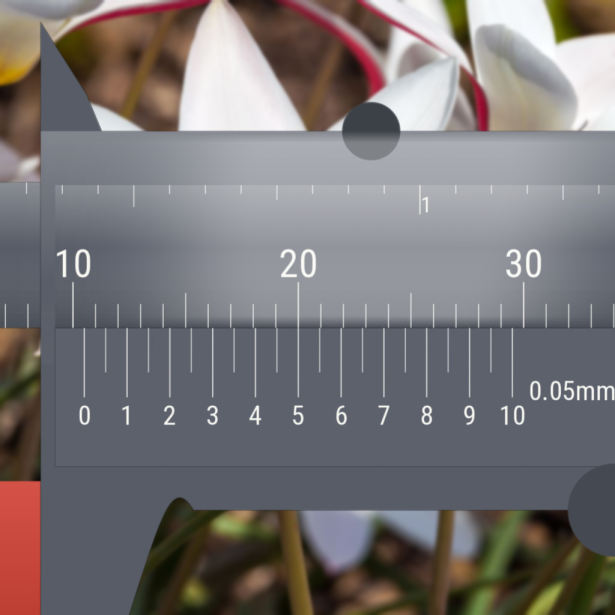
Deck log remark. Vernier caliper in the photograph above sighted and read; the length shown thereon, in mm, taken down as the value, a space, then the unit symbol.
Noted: 10.50 mm
